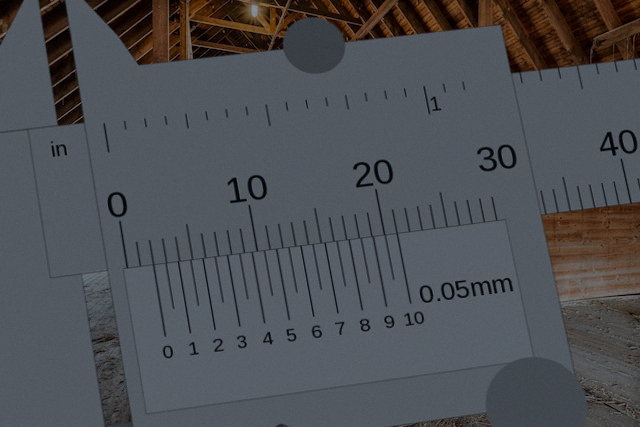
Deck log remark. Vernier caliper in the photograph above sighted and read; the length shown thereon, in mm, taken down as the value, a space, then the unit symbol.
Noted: 2.0 mm
